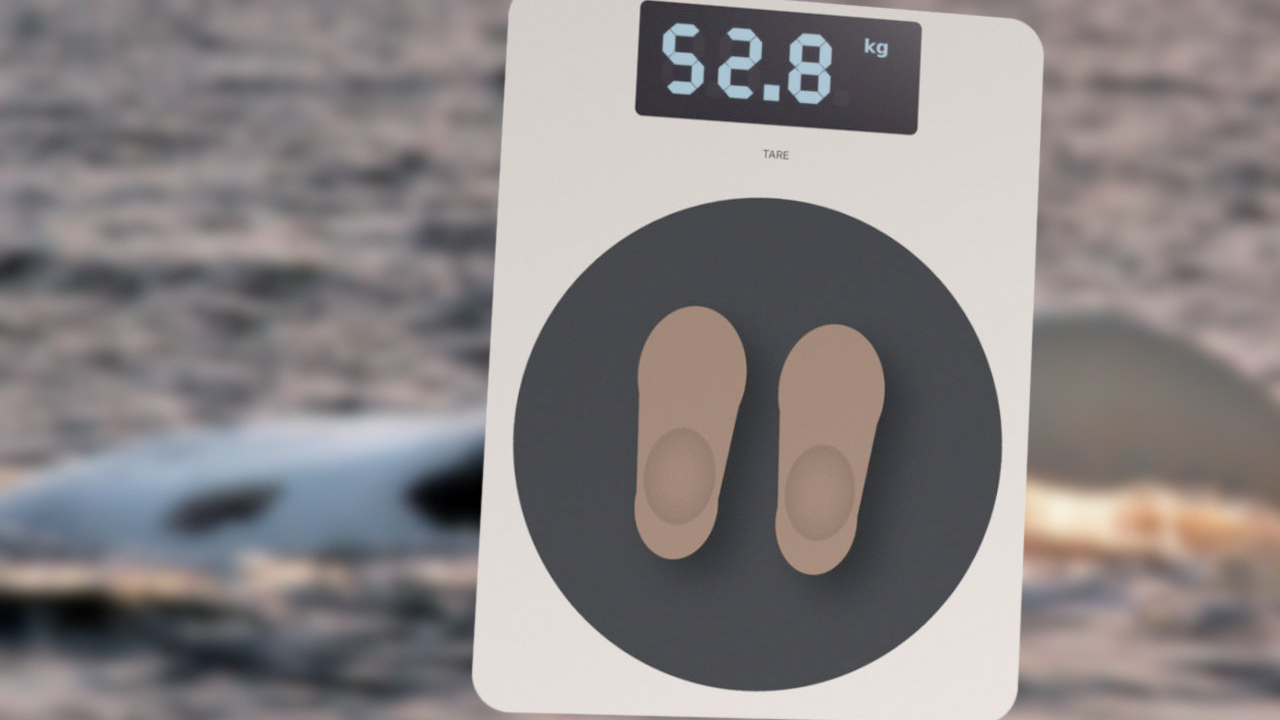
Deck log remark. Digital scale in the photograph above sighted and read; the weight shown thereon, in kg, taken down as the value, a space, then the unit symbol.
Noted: 52.8 kg
